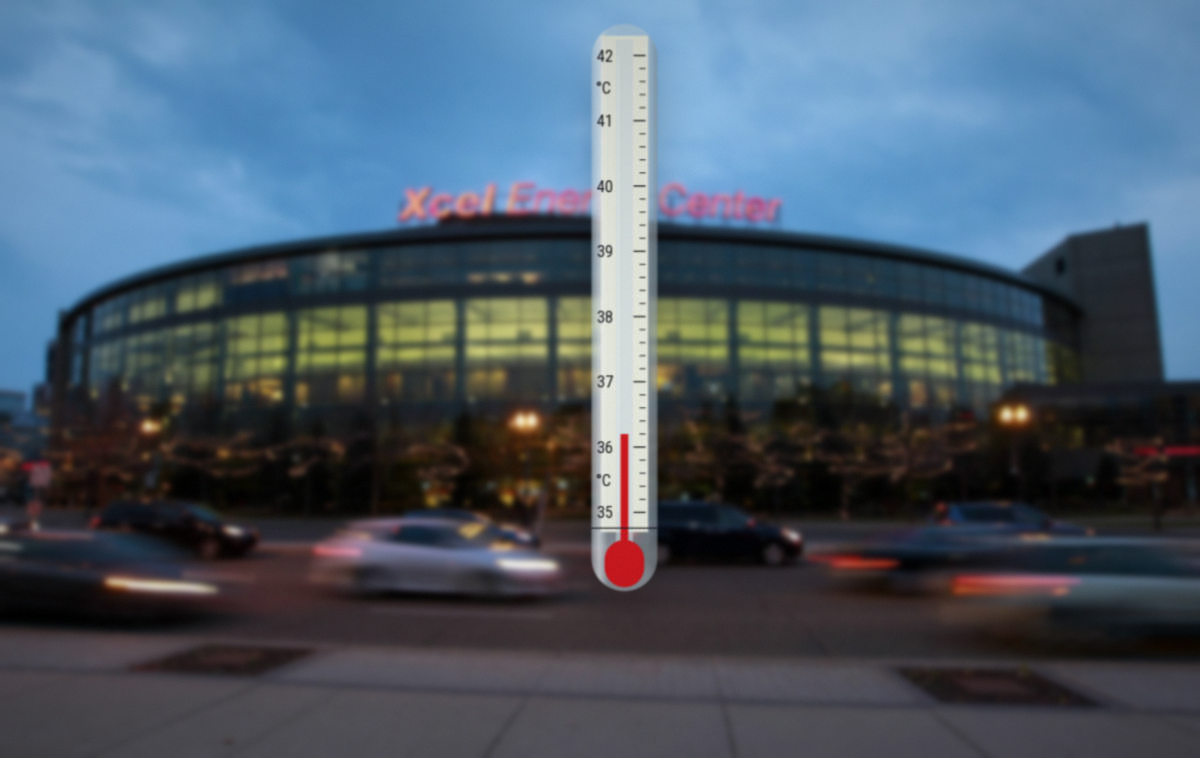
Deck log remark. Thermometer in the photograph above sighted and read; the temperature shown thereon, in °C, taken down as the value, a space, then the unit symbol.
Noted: 36.2 °C
